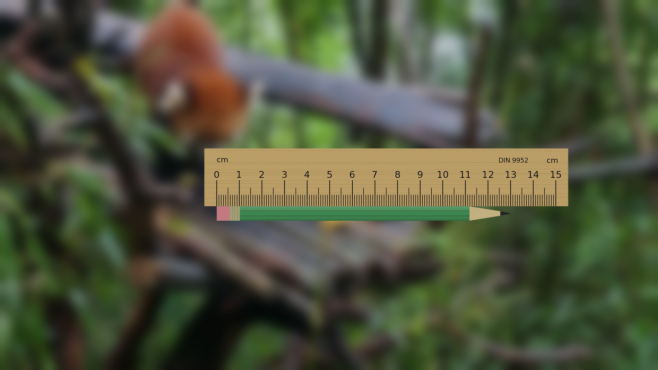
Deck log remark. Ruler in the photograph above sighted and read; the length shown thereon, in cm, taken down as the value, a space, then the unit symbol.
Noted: 13 cm
